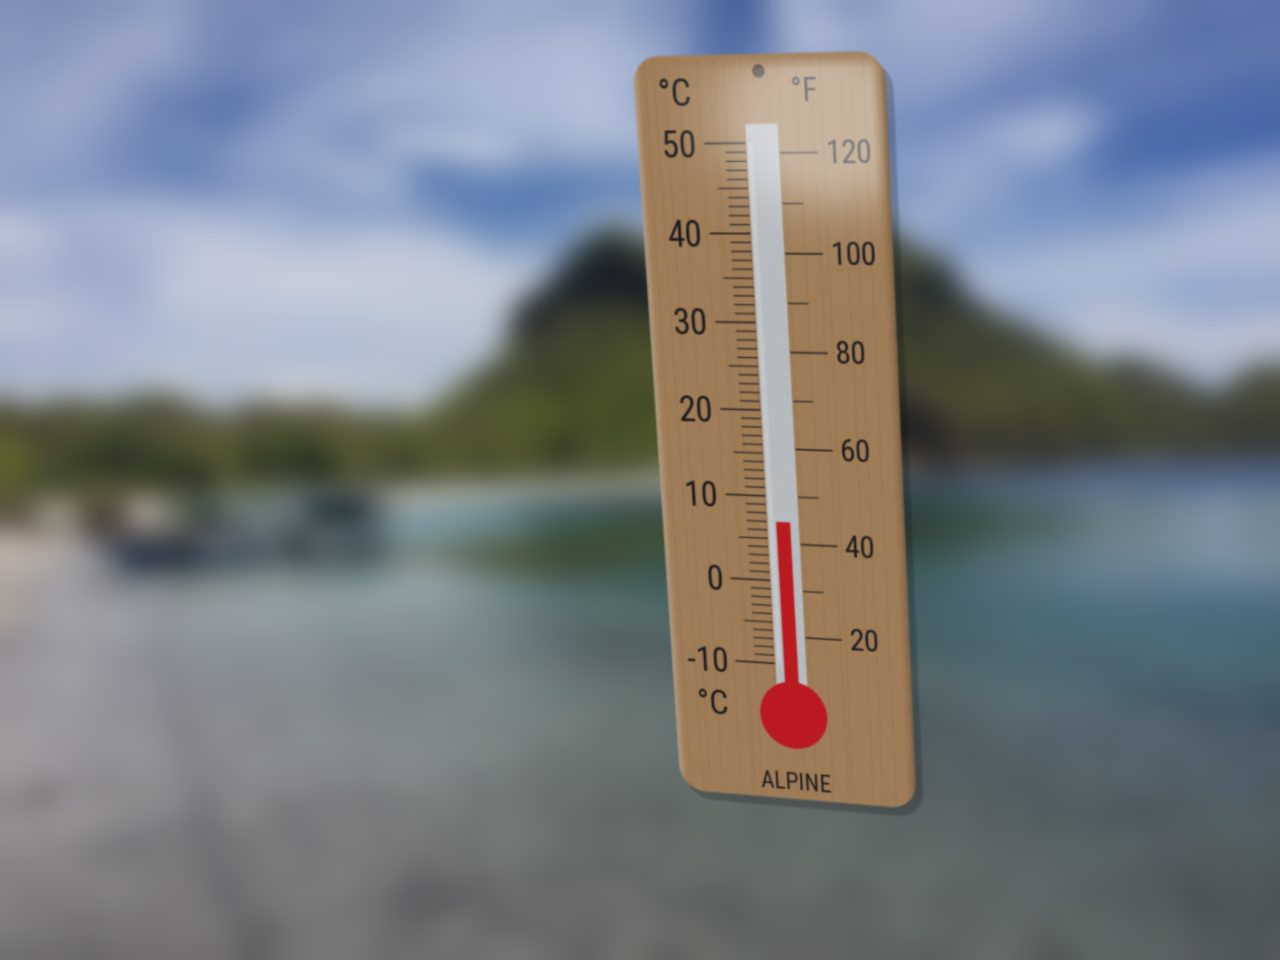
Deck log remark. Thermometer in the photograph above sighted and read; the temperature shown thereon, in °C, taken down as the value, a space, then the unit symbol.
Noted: 7 °C
